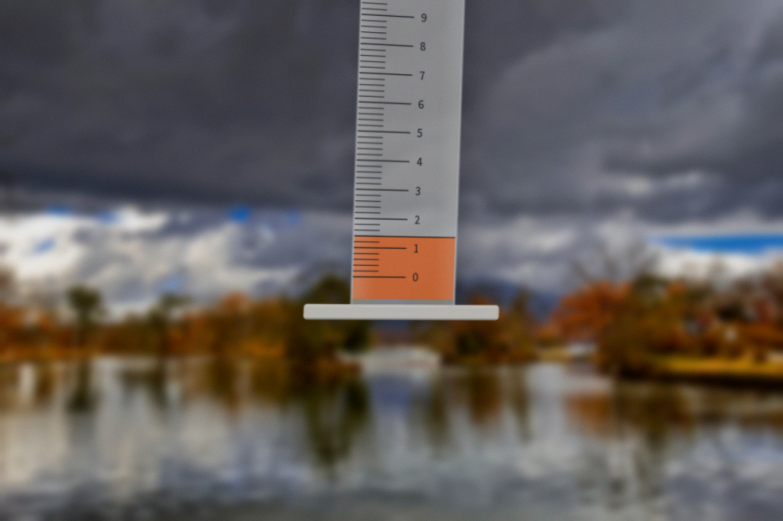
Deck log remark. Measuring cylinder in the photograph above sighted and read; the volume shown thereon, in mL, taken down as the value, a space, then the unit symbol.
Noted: 1.4 mL
